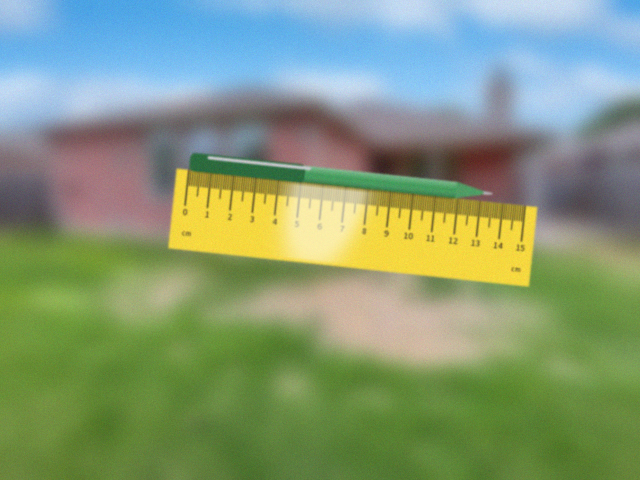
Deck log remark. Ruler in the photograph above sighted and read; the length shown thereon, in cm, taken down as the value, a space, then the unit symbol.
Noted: 13.5 cm
